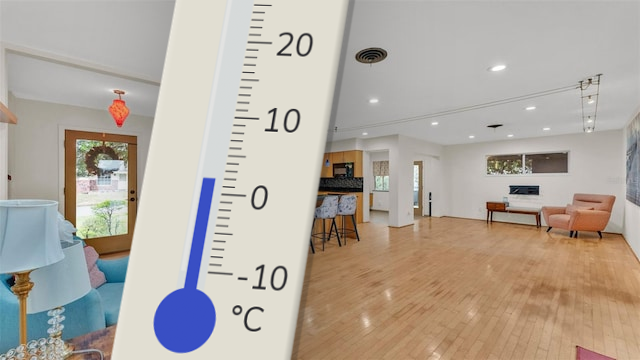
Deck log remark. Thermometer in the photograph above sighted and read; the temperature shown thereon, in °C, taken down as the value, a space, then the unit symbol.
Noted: 2 °C
